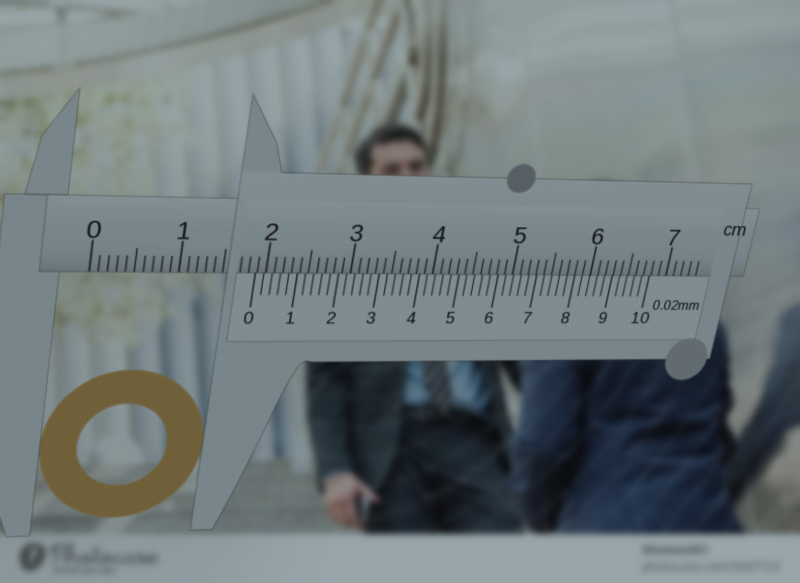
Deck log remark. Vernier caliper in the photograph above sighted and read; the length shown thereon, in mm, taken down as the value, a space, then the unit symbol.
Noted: 18.8 mm
